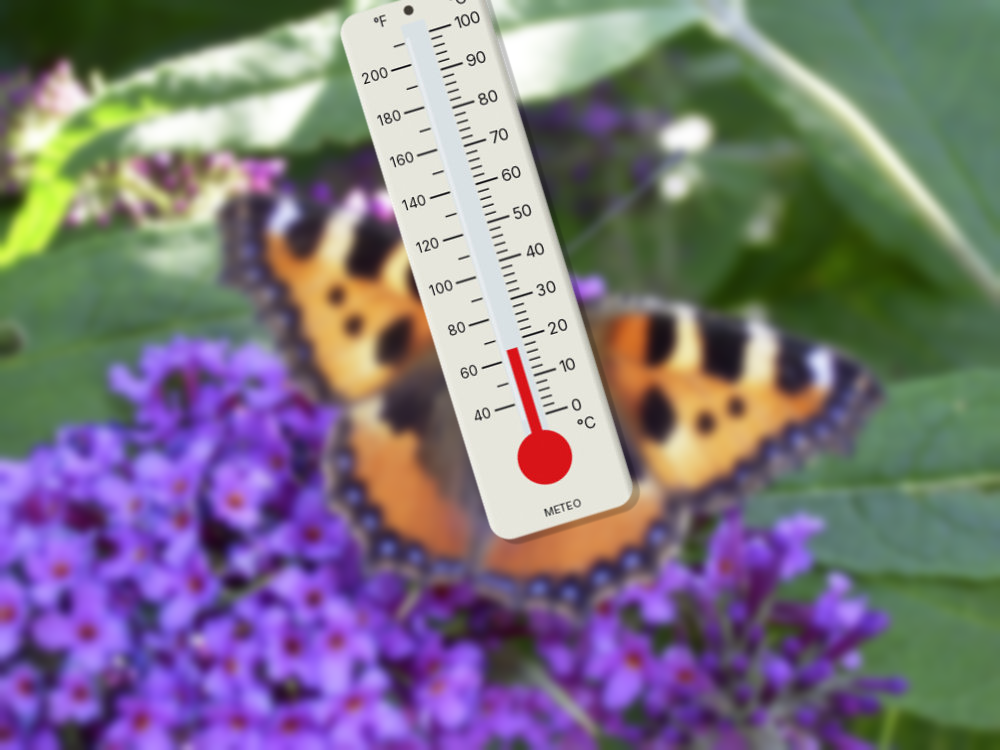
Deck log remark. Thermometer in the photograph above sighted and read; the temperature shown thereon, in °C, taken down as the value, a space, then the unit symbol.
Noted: 18 °C
